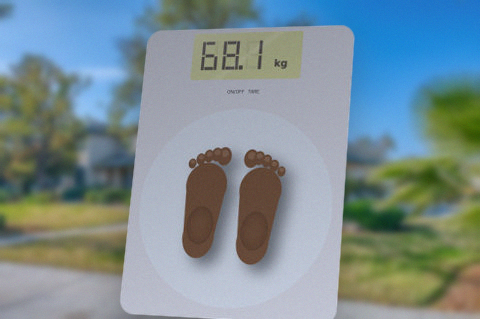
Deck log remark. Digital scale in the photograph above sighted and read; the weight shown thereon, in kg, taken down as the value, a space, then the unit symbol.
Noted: 68.1 kg
